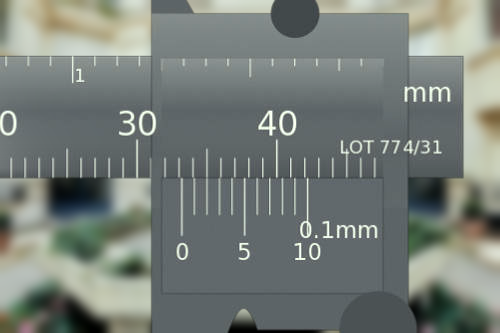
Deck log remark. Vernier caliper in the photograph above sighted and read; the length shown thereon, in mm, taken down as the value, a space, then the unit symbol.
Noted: 33.2 mm
